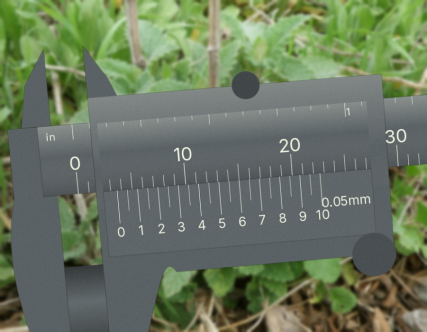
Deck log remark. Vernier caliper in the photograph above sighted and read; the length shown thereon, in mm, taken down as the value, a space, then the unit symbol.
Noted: 3.6 mm
